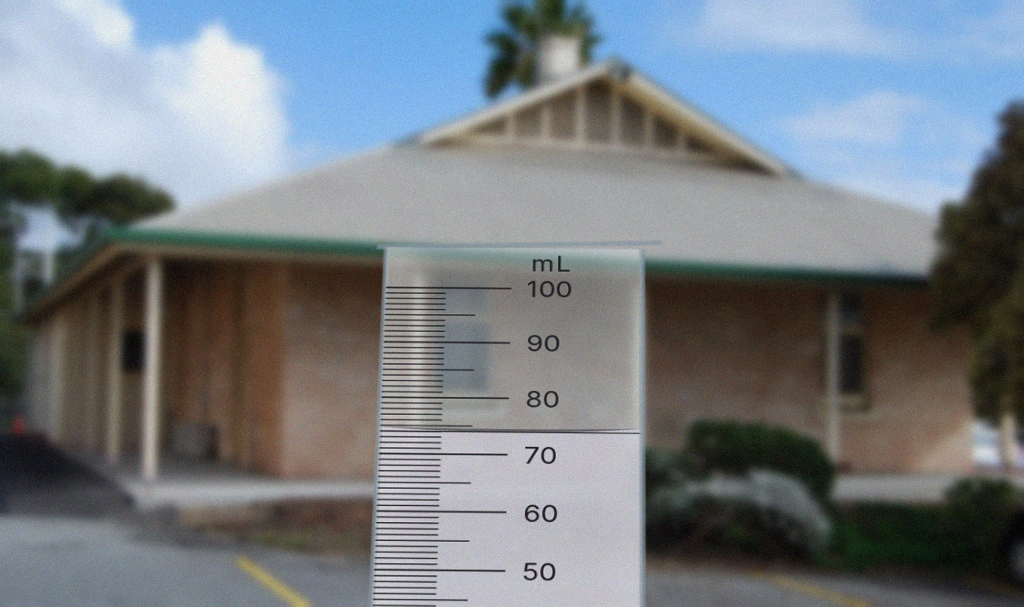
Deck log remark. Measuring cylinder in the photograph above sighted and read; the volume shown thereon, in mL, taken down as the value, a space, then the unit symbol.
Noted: 74 mL
